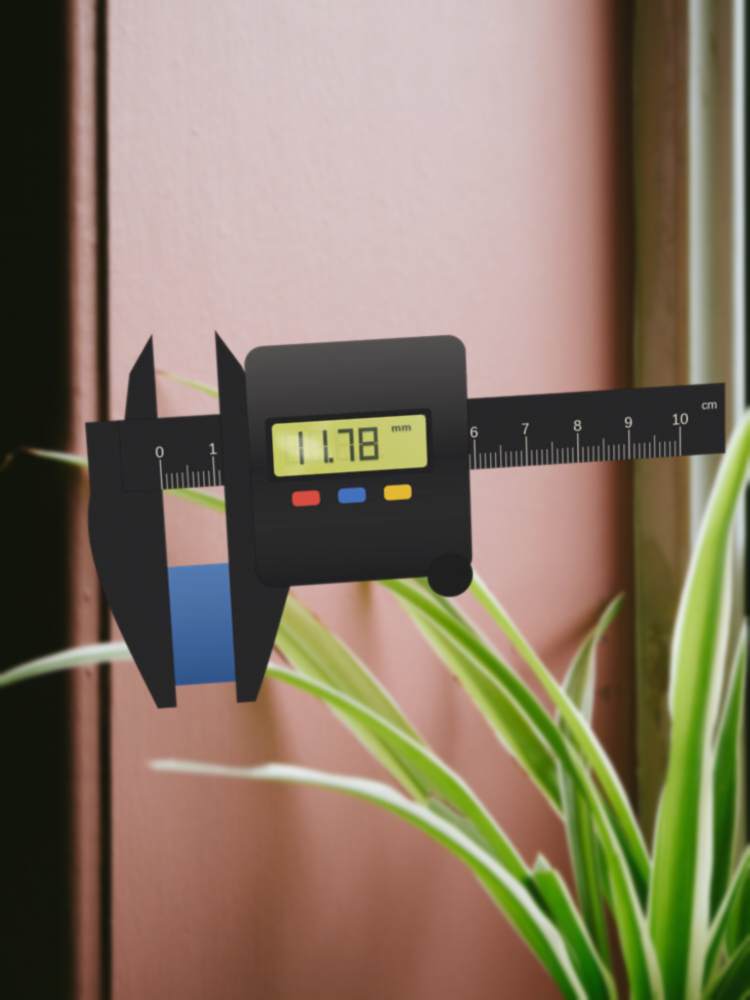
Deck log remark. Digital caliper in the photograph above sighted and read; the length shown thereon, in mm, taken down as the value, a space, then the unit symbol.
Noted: 11.78 mm
